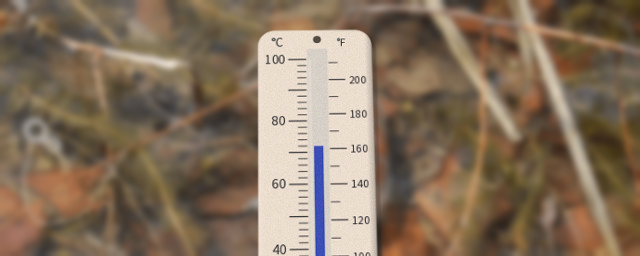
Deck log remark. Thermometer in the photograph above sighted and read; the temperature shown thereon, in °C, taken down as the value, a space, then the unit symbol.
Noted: 72 °C
